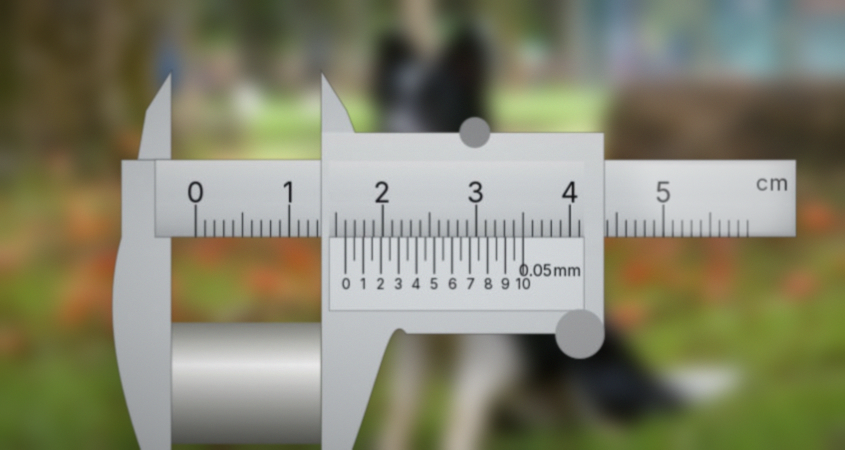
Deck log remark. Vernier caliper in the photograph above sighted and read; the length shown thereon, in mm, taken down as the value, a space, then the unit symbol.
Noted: 16.0 mm
